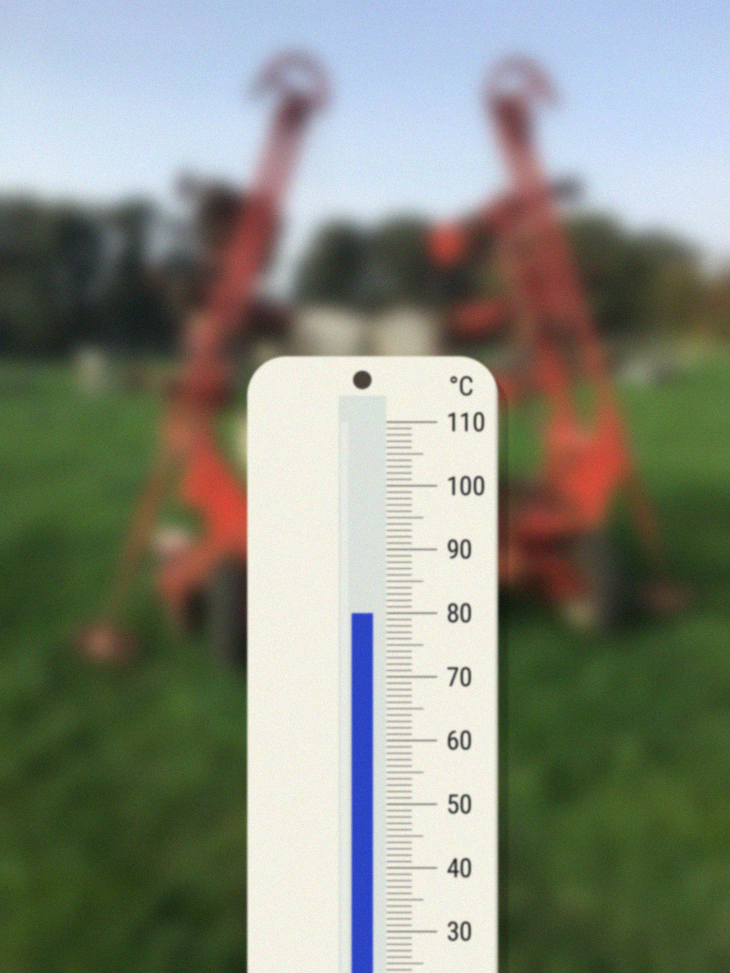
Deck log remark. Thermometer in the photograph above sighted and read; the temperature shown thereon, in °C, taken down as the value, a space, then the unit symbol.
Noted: 80 °C
